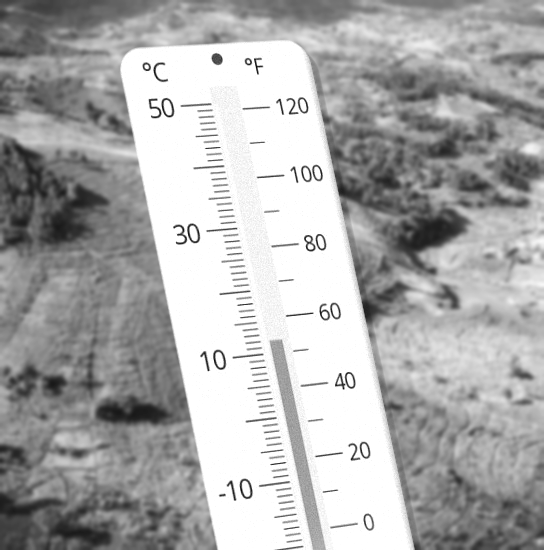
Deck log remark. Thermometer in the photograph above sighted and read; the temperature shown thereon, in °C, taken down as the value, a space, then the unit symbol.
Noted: 12 °C
